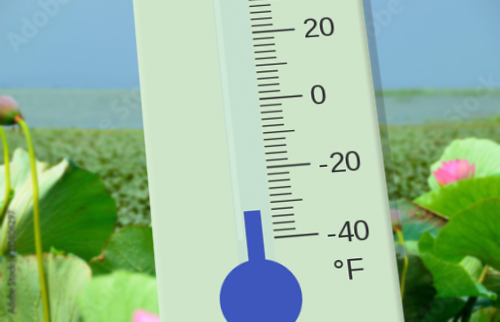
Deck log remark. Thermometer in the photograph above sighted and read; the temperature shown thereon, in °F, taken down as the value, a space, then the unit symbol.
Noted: -32 °F
